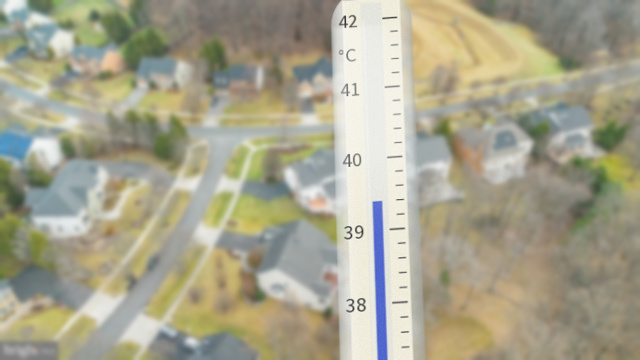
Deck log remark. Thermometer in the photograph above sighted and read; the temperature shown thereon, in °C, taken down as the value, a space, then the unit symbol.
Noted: 39.4 °C
